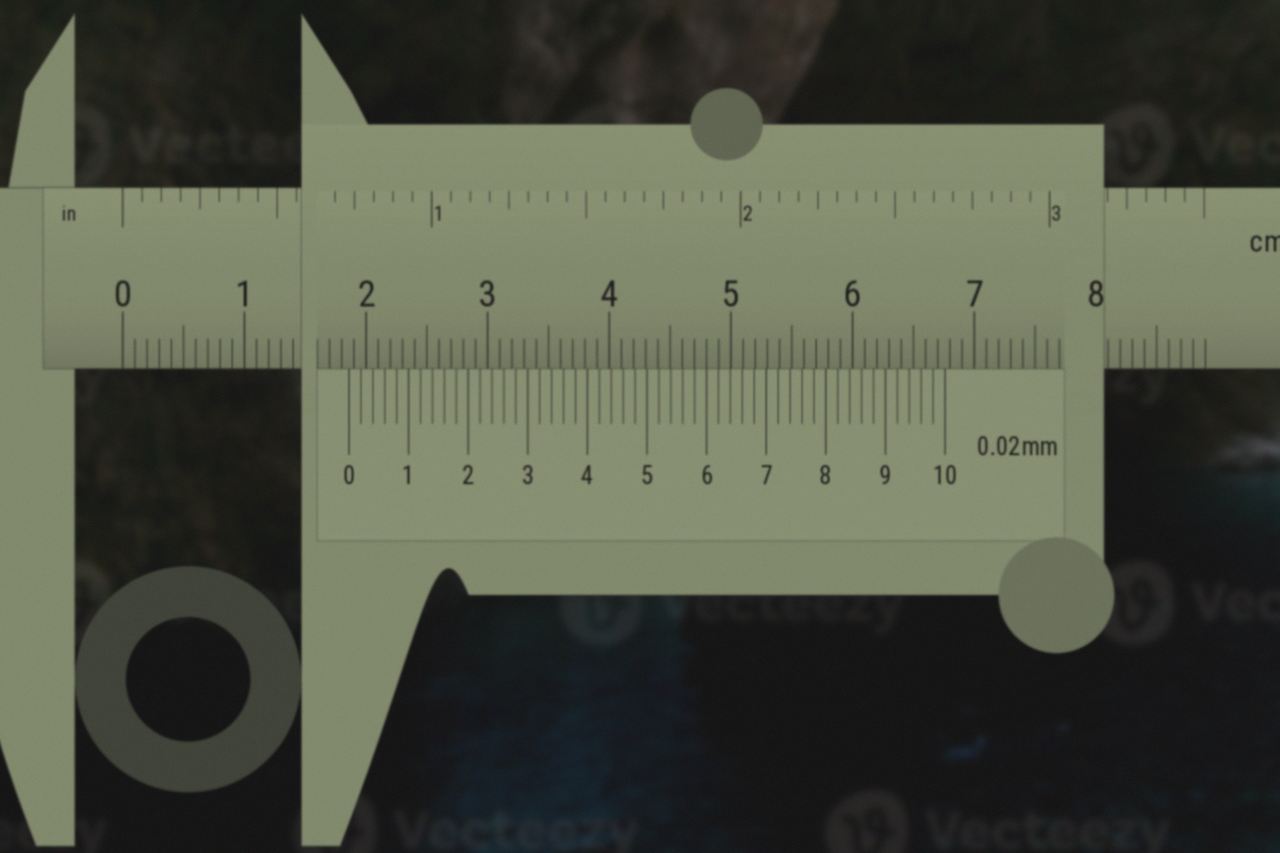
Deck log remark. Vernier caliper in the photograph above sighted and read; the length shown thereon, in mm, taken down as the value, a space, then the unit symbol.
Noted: 18.6 mm
